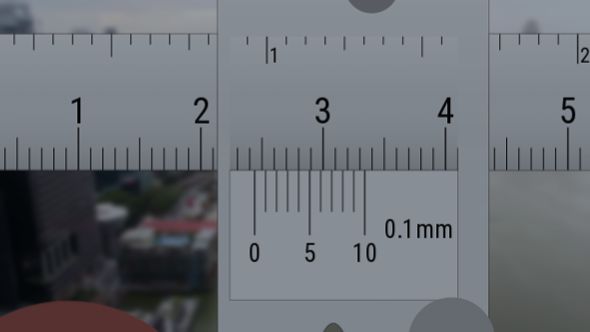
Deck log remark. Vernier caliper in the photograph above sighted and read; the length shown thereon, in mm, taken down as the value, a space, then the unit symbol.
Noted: 24.4 mm
